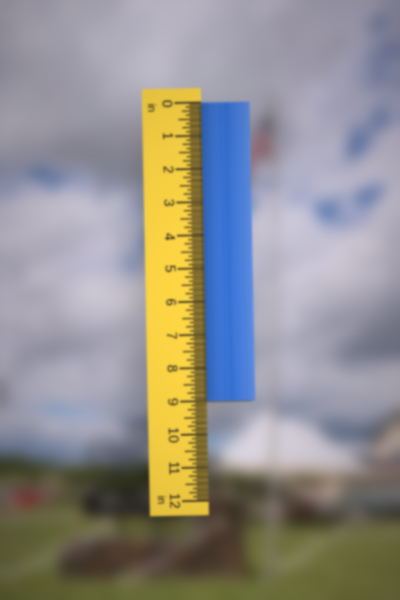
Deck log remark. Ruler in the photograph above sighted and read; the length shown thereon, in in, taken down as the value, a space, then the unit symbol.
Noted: 9 in
